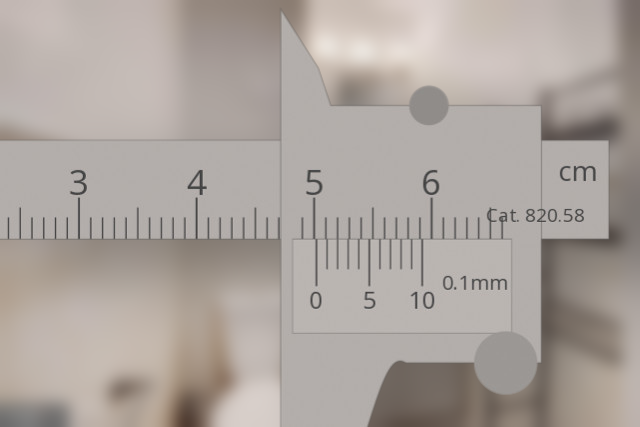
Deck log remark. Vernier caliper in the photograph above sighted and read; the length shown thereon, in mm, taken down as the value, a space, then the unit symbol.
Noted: 50.2 mm
